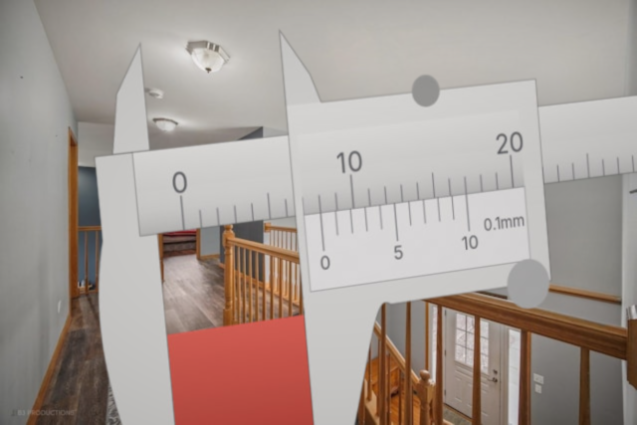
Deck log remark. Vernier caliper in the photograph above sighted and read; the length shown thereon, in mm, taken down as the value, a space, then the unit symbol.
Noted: 8.0 mm
